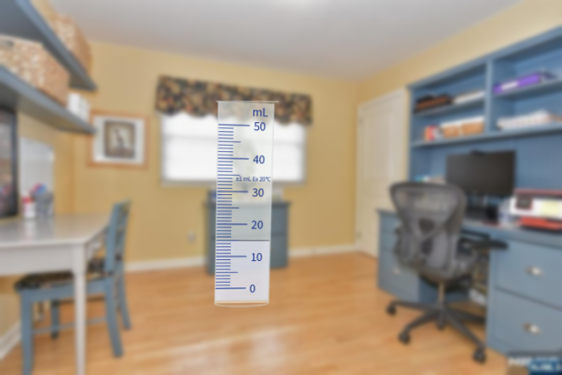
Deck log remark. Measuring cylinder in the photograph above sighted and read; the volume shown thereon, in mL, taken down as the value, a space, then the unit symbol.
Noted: 15 mL
